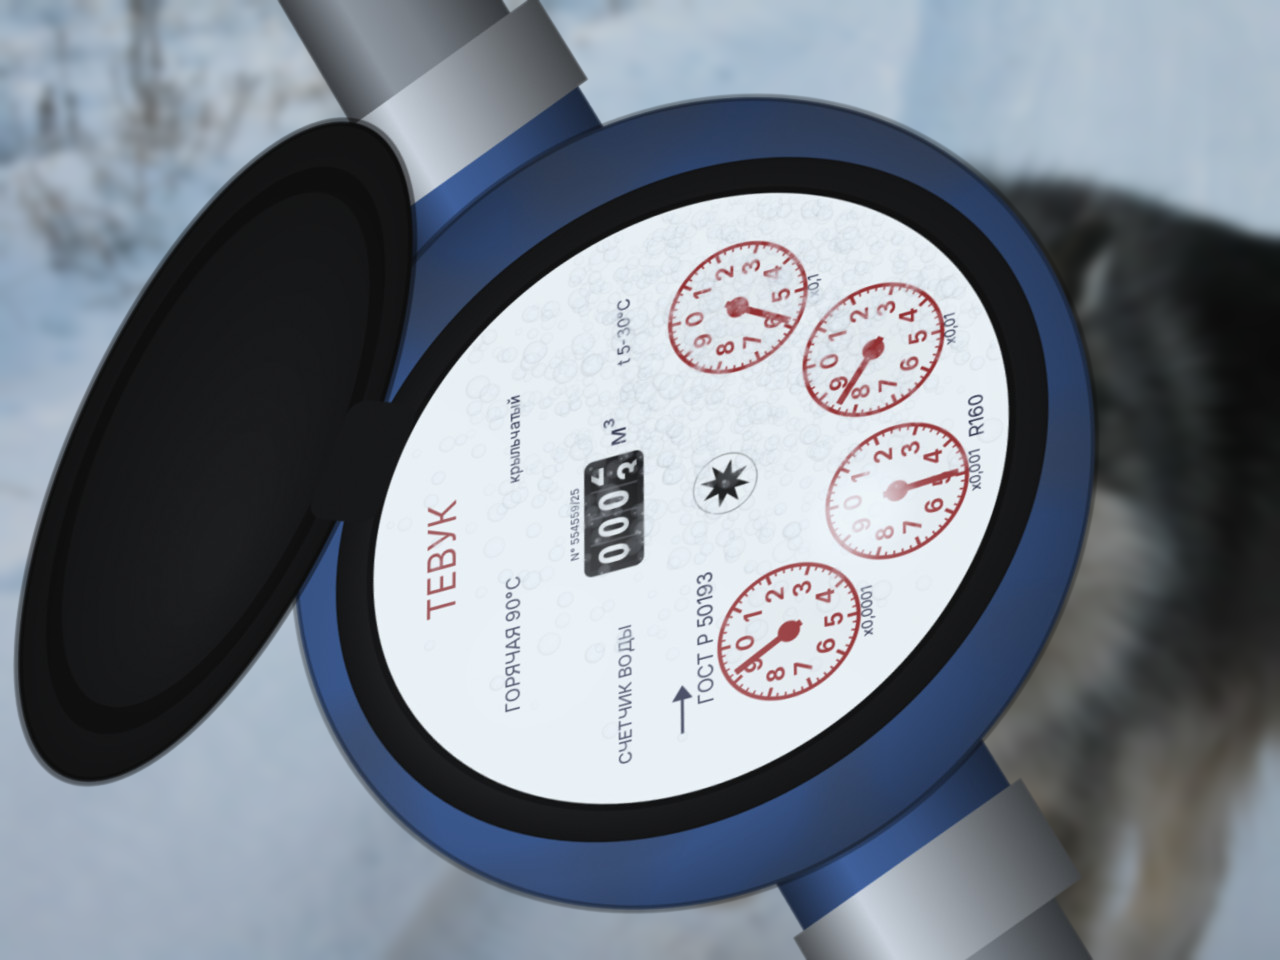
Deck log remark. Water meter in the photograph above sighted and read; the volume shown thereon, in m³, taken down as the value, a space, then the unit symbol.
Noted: 2.5849 m³
